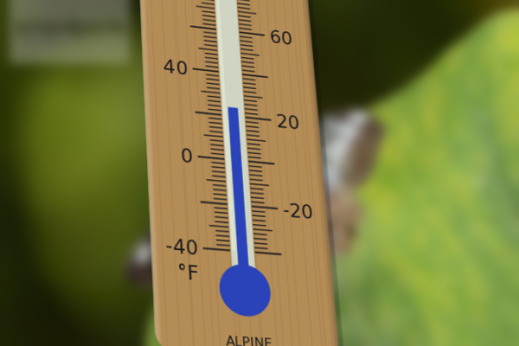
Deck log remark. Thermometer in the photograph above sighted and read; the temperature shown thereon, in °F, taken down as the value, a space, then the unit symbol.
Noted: 24 °F
